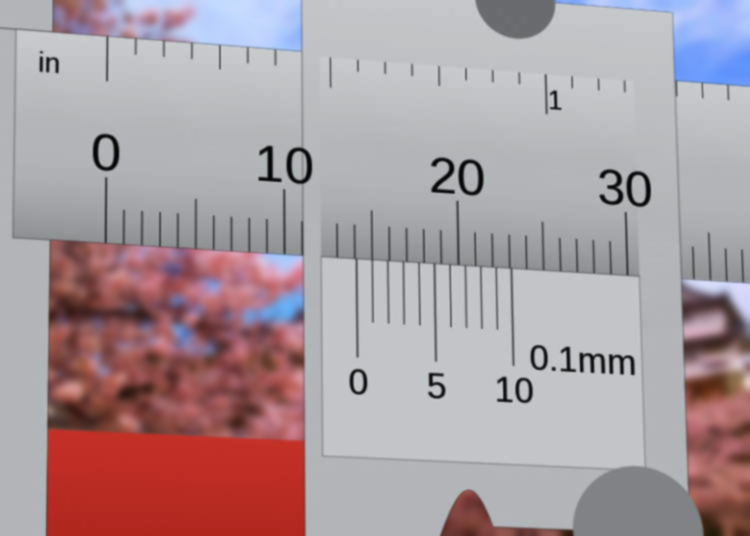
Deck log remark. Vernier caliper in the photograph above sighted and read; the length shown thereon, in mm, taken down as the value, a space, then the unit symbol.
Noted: 14.1 mm
